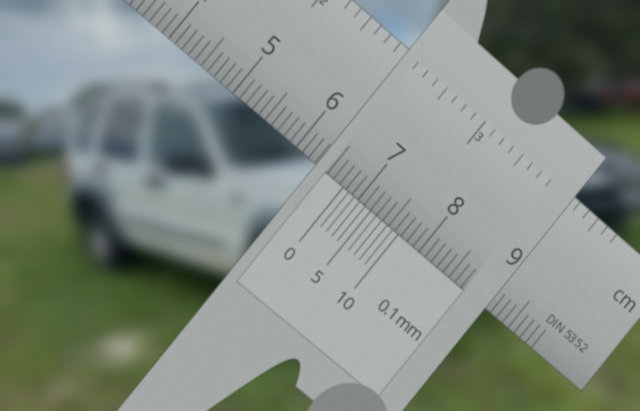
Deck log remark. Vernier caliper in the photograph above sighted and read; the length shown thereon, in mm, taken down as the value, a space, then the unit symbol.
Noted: 67.6 mm
